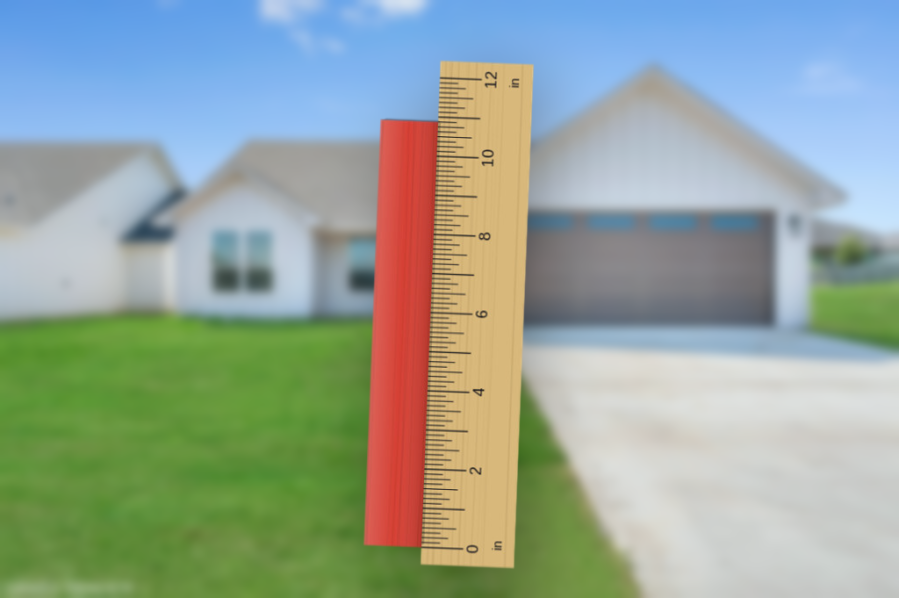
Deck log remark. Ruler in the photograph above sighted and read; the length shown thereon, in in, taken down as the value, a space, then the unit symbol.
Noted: 10.875 in
